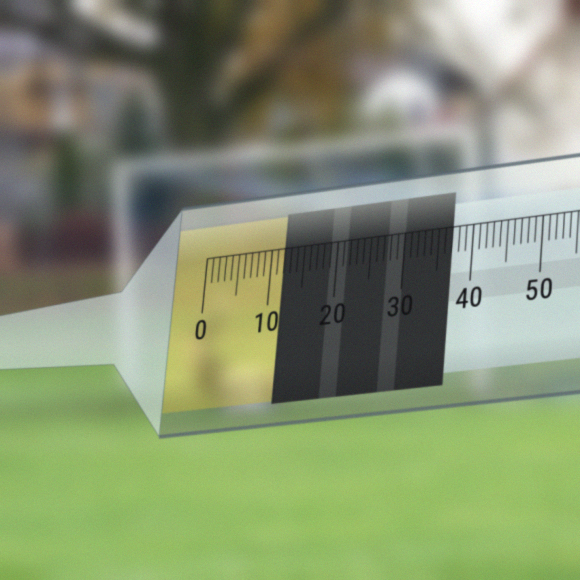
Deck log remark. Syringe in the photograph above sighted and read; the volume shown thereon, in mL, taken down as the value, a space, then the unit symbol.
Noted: 12 mL
